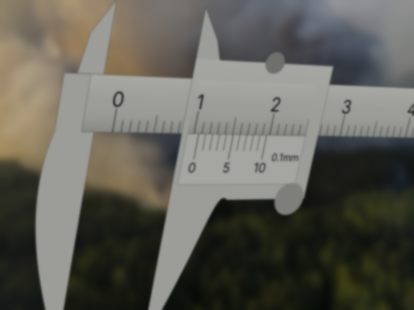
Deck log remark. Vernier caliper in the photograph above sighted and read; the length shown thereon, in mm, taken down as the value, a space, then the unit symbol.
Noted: 10.6 mm
